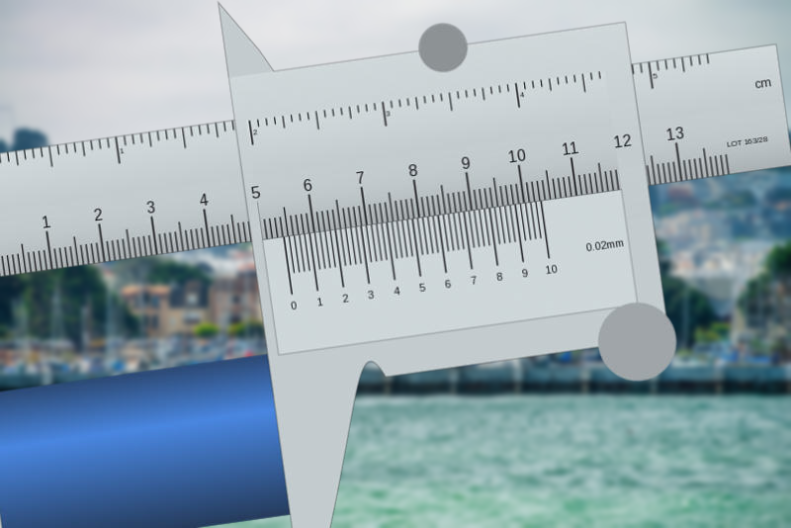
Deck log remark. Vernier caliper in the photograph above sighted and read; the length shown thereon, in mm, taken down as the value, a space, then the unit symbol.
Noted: 54.2 mm
